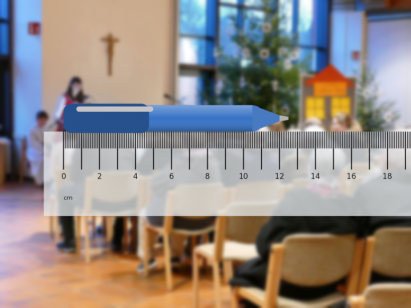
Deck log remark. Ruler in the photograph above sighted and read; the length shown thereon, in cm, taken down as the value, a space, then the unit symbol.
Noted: 12.5 cm
